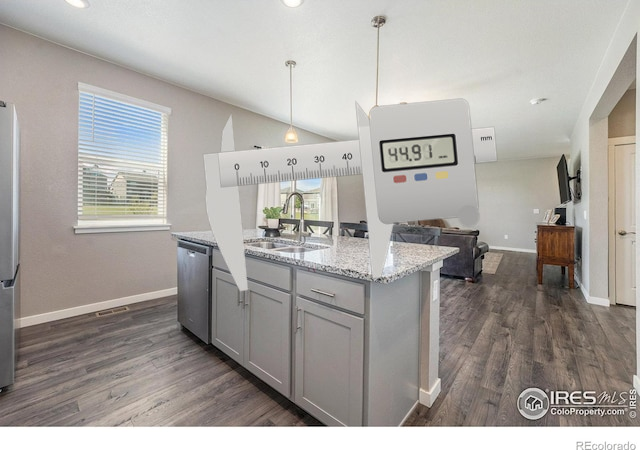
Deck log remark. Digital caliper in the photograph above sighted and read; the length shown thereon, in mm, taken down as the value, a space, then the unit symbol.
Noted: 44.91 mm
